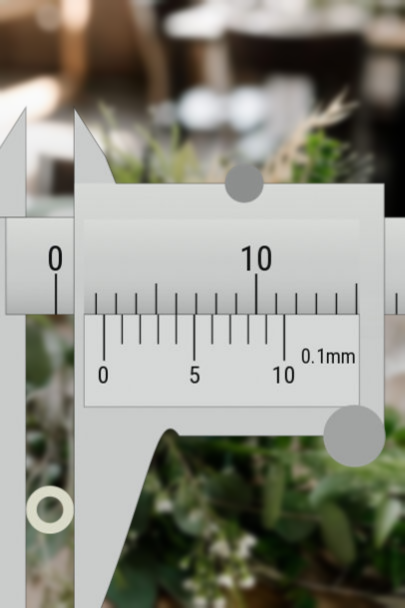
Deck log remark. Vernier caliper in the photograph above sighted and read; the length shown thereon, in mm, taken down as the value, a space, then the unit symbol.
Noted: 2.4 mm
